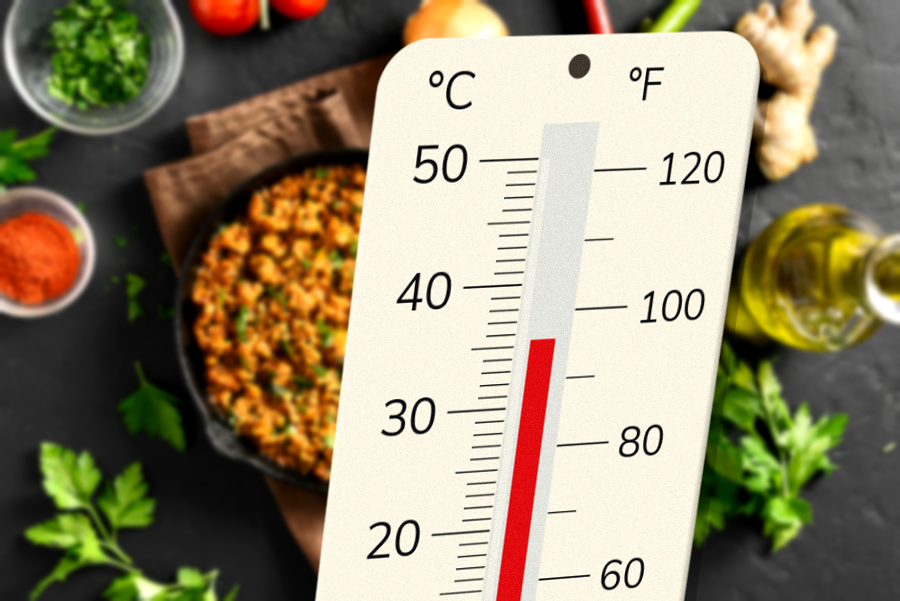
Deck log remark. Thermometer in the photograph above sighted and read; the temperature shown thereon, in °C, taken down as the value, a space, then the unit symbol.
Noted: 35.5 °C
